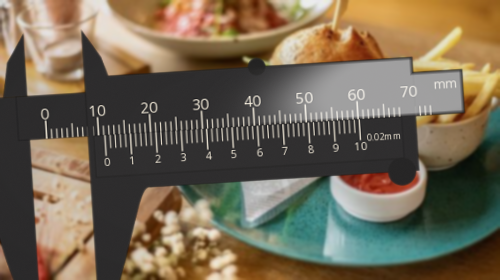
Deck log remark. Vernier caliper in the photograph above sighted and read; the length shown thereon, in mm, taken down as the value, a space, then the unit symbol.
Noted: 11.2 mm
